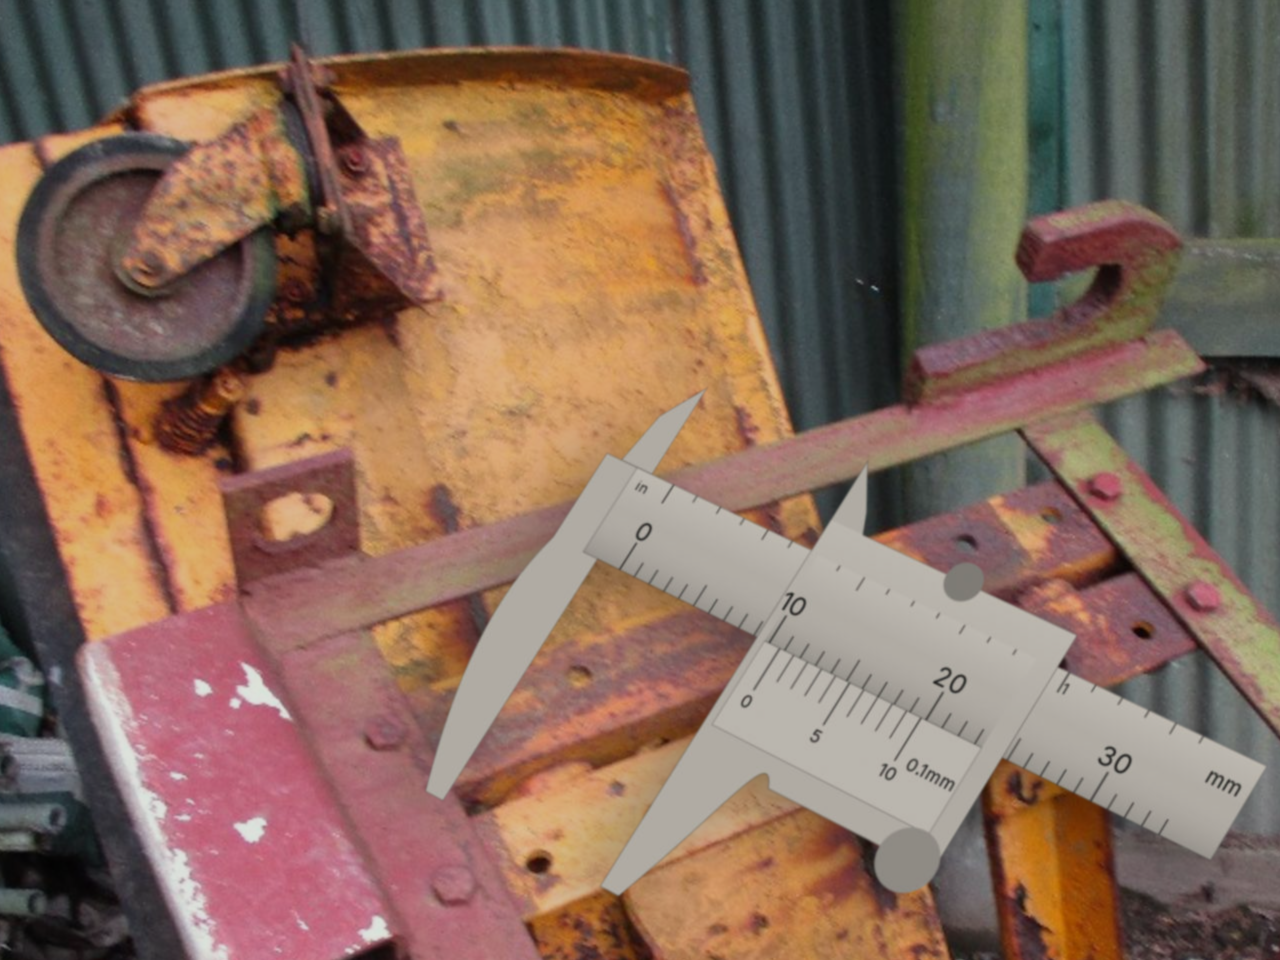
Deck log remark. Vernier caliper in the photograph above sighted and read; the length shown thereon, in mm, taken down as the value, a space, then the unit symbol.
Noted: 10.7 mm
